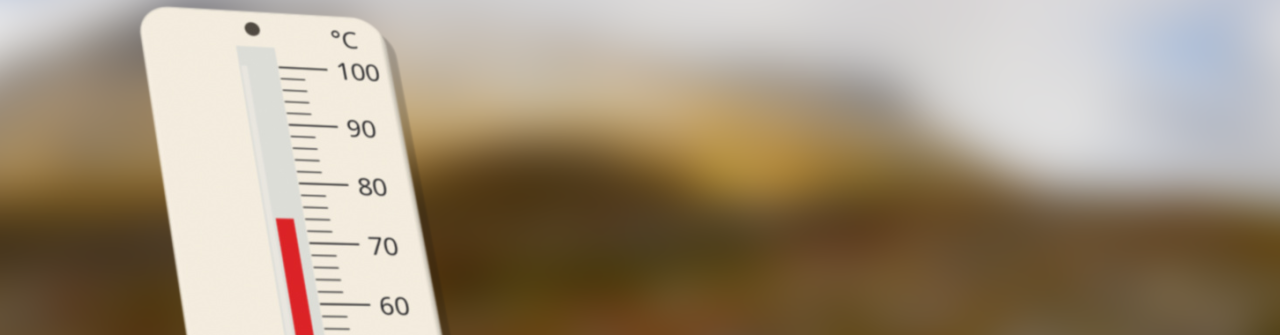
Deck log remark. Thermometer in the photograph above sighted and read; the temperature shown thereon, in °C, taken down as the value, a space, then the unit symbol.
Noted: 74 °C
